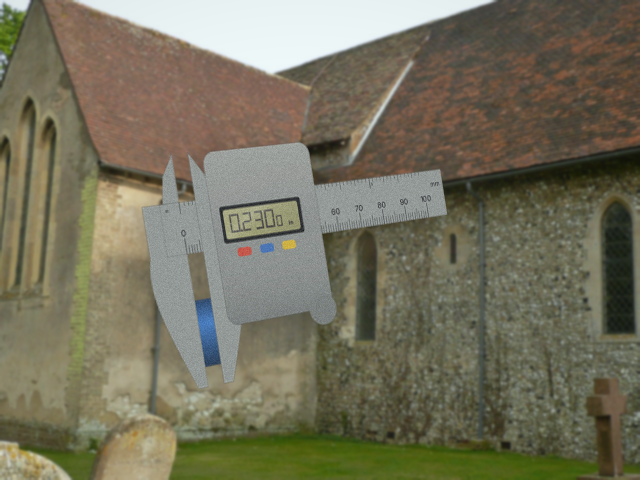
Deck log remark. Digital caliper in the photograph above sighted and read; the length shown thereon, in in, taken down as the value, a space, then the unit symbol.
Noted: 0.2300 in
